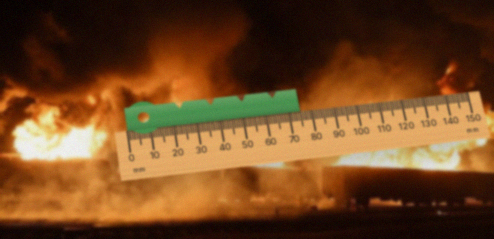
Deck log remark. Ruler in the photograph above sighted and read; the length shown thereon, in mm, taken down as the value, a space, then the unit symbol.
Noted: 75 mm
